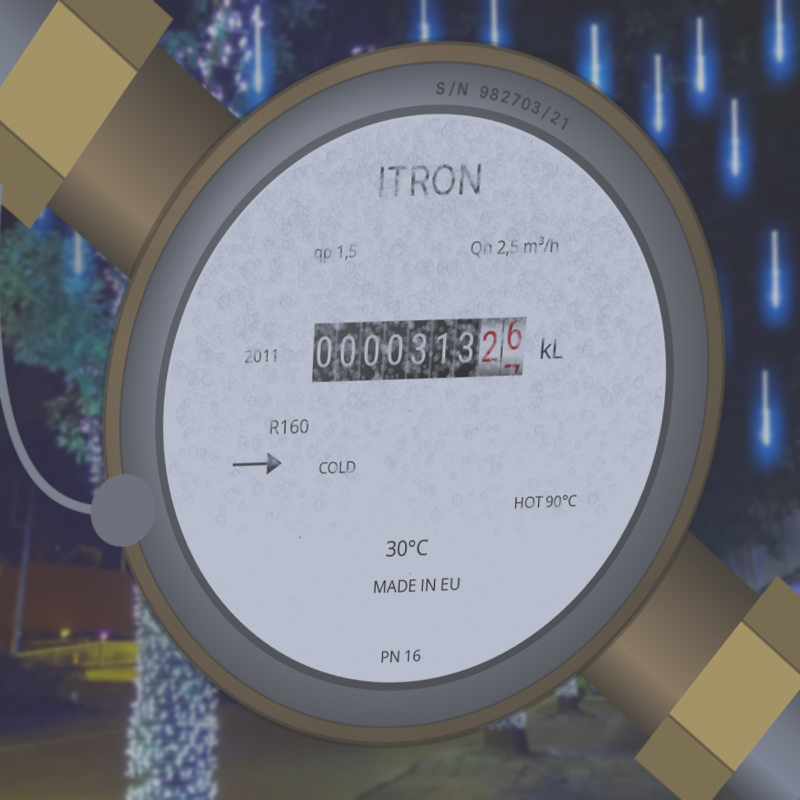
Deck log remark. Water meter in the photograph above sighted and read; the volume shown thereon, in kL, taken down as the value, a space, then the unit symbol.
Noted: 313.26 kL
